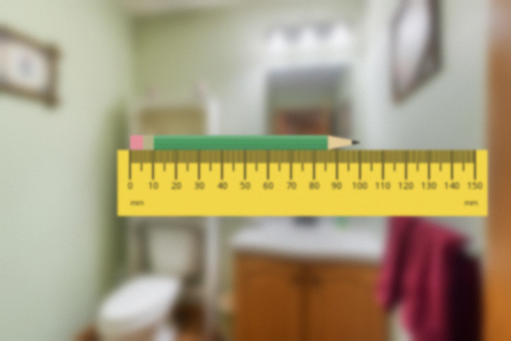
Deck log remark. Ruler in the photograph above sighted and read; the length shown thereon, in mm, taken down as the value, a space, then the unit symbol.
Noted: 100 mm
